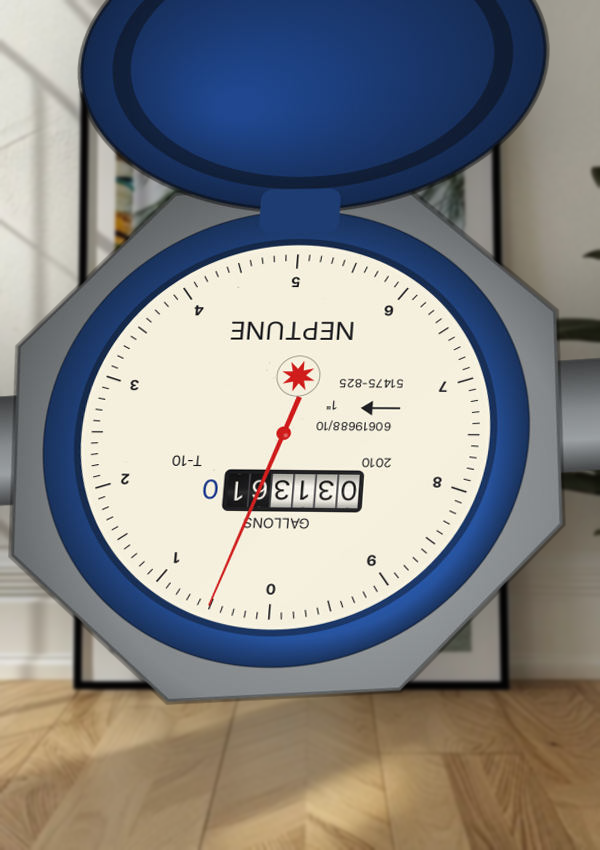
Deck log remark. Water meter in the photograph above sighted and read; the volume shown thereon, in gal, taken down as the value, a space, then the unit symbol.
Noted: 313610.5 gal
